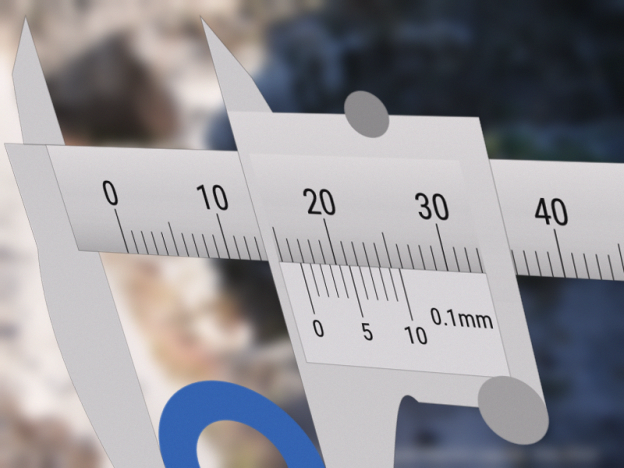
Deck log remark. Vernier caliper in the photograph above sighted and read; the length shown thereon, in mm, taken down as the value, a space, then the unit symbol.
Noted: 16.7 mm
